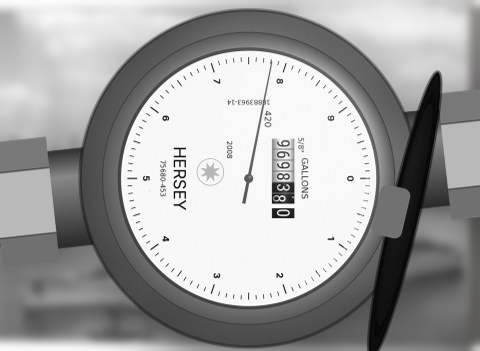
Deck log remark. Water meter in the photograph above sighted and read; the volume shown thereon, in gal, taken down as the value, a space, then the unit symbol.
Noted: 9698377.8 gal
